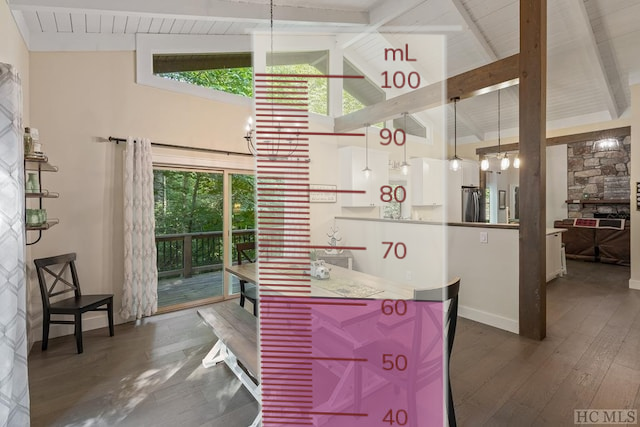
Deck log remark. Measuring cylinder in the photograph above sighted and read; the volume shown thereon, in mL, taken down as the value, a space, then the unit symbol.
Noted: 61 mL
